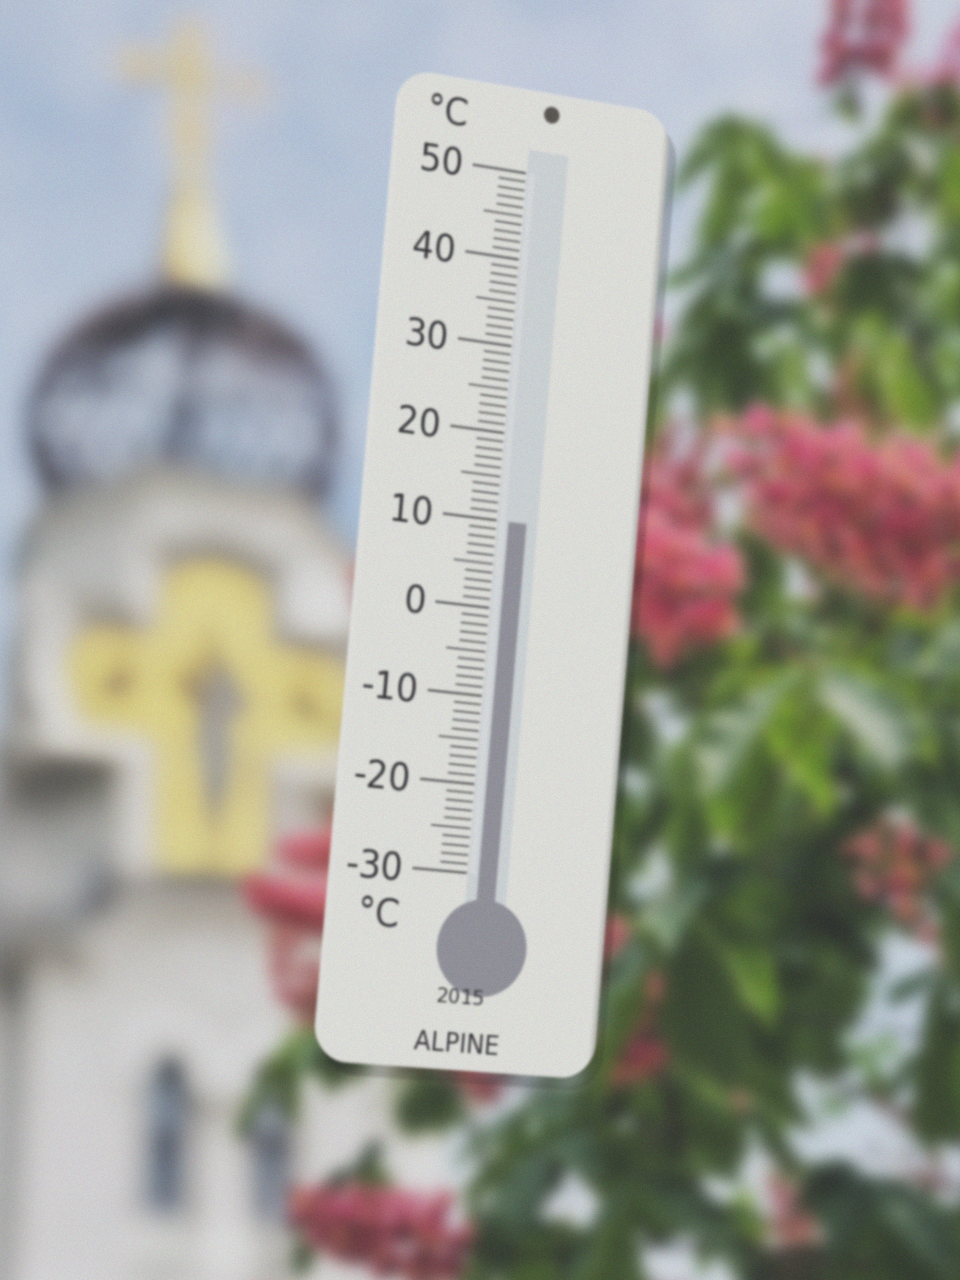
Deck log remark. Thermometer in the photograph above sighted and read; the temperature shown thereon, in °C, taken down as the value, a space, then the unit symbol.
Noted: 10 °C
